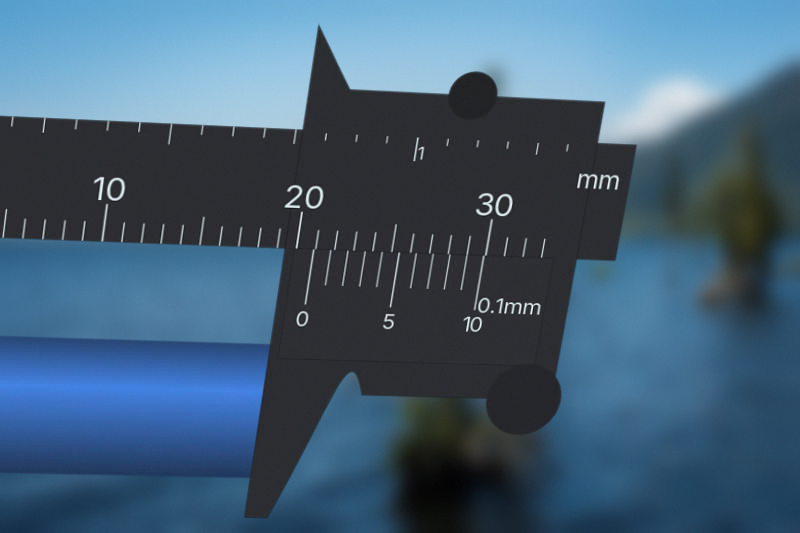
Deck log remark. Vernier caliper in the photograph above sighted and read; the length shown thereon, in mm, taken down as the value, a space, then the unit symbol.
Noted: 20.9 mm
